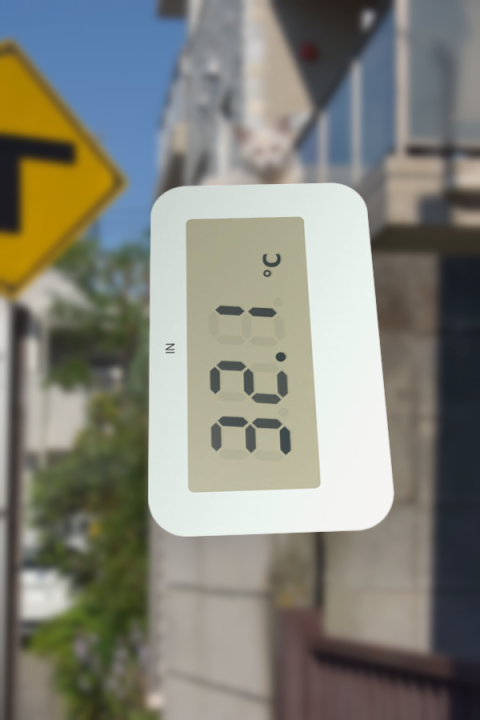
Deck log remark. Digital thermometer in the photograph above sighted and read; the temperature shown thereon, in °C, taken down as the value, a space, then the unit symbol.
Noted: 32.1 °C
